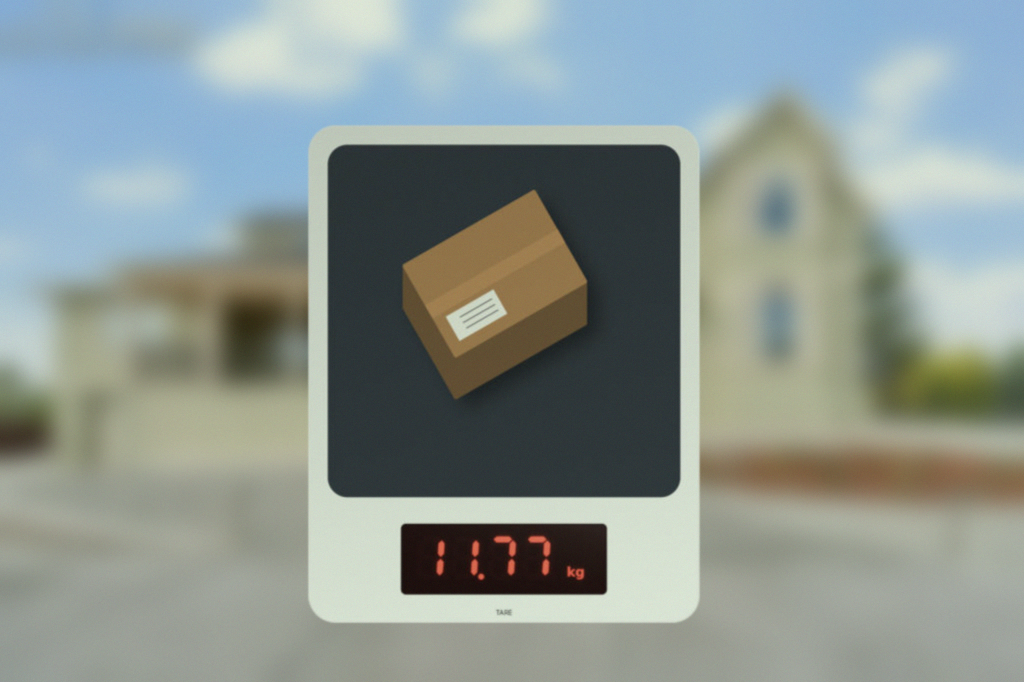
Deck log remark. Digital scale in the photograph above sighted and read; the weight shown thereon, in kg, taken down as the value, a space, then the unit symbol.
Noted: 11.77 kg
